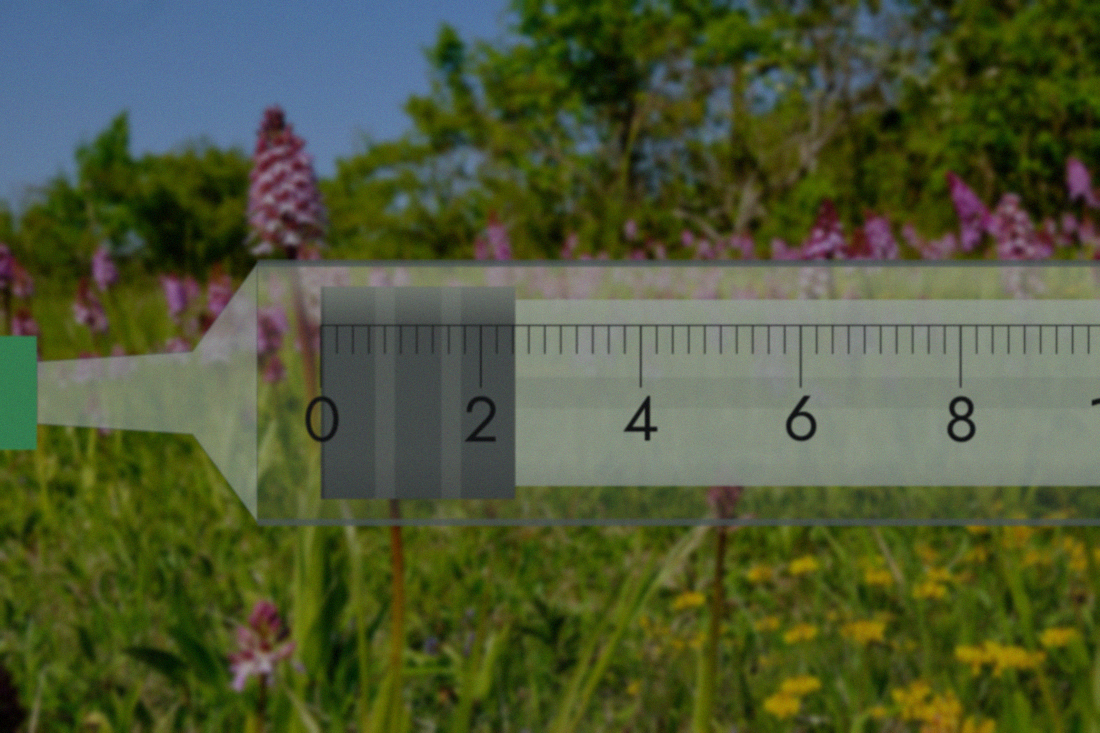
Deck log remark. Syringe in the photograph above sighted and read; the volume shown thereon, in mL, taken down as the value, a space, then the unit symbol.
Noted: 0 mL
